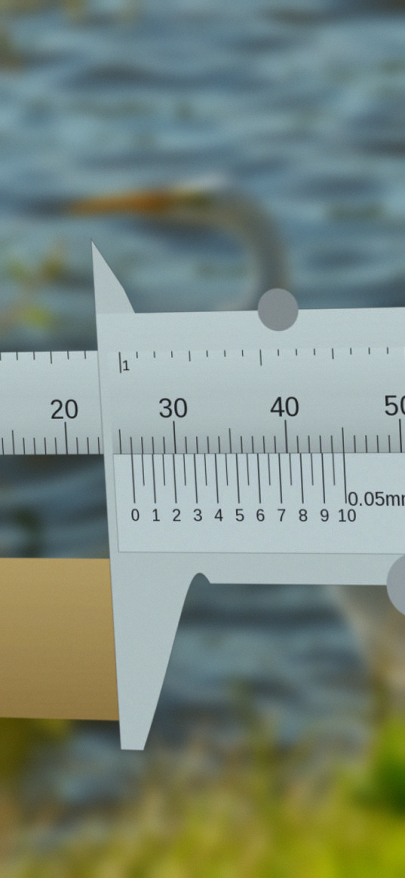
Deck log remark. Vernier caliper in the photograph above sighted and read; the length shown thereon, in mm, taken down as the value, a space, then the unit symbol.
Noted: 26.0 mm
